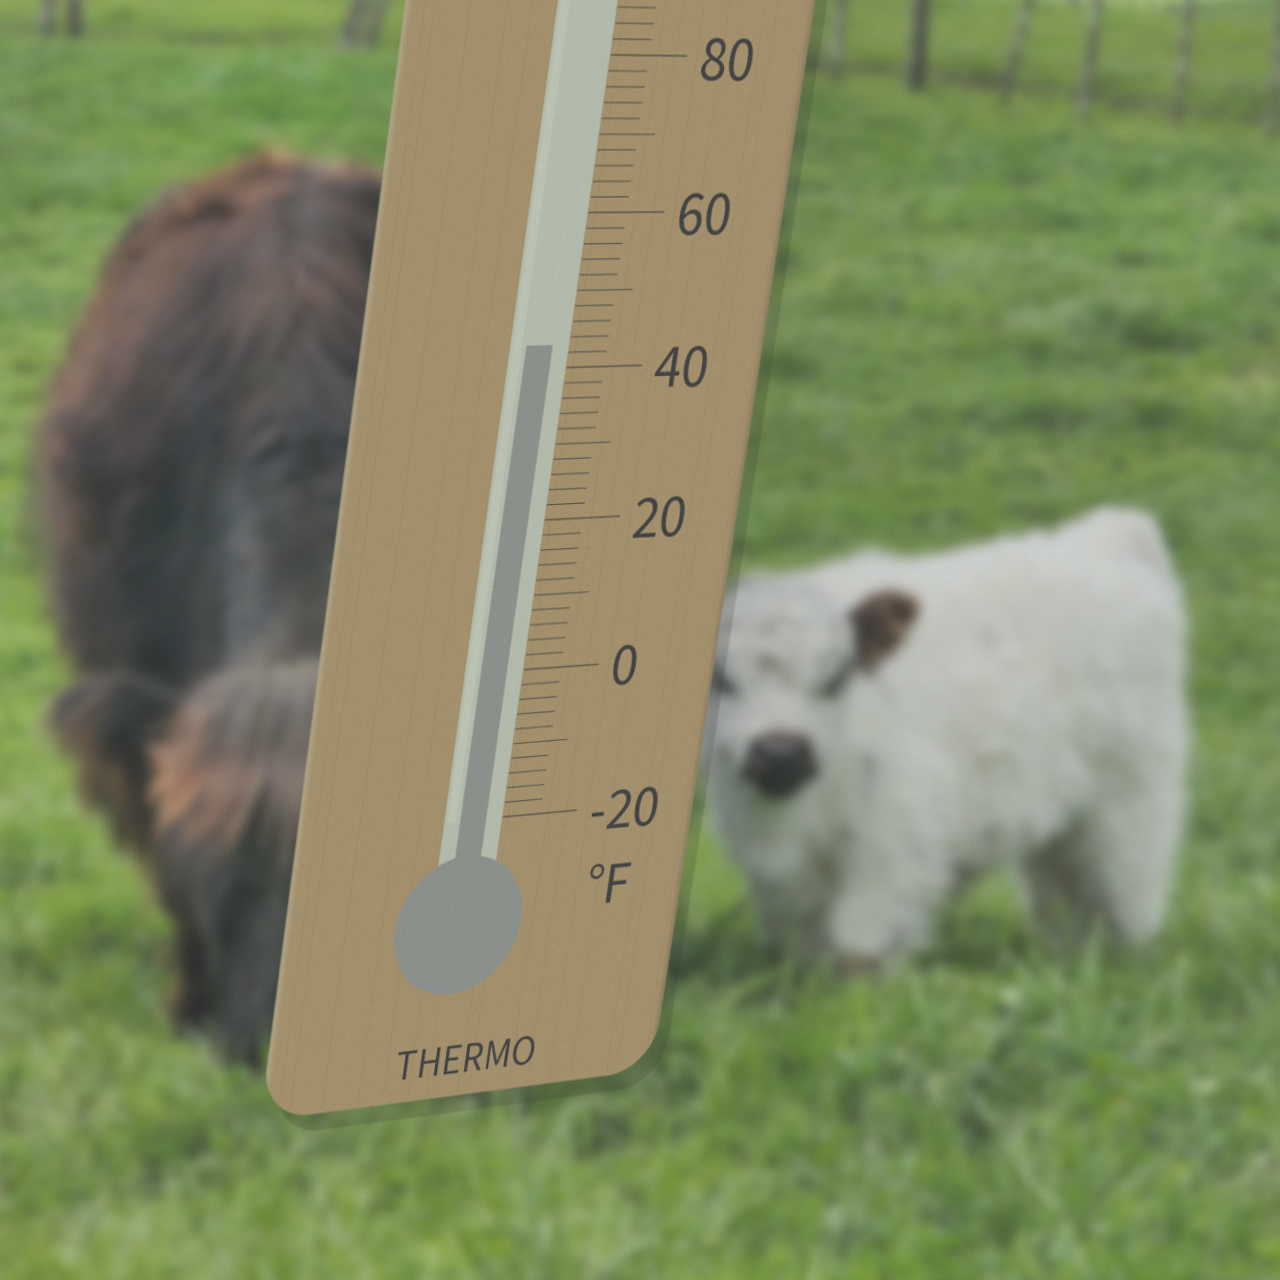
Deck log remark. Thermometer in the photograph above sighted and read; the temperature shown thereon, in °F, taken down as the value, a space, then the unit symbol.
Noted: 43 °F
